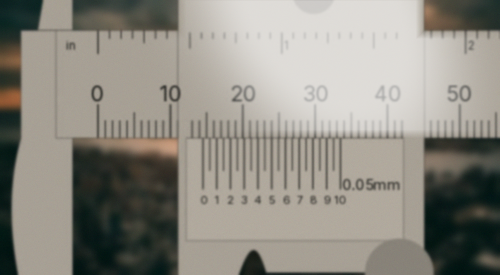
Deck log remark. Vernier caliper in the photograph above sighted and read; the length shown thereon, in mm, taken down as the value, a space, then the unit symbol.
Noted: 14.5 mm
